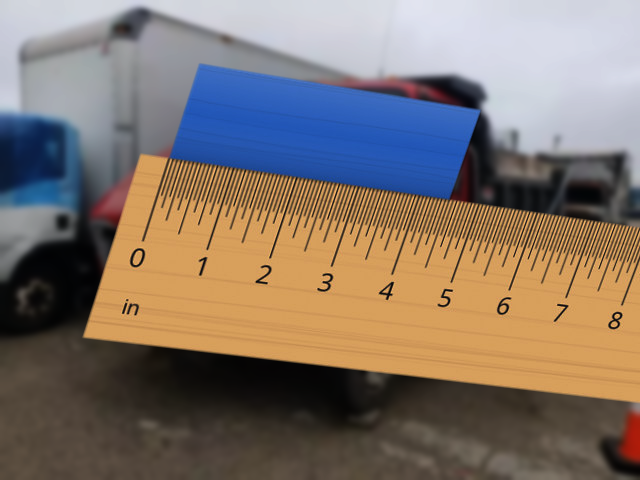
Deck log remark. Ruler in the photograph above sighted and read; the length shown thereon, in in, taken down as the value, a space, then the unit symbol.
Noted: 4.5 in
